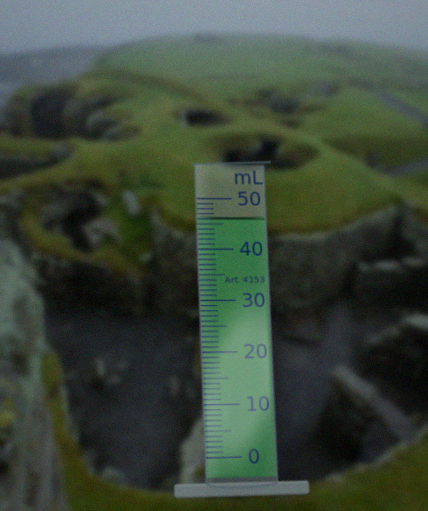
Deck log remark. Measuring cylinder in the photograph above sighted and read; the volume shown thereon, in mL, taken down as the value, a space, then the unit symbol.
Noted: 46 mL
